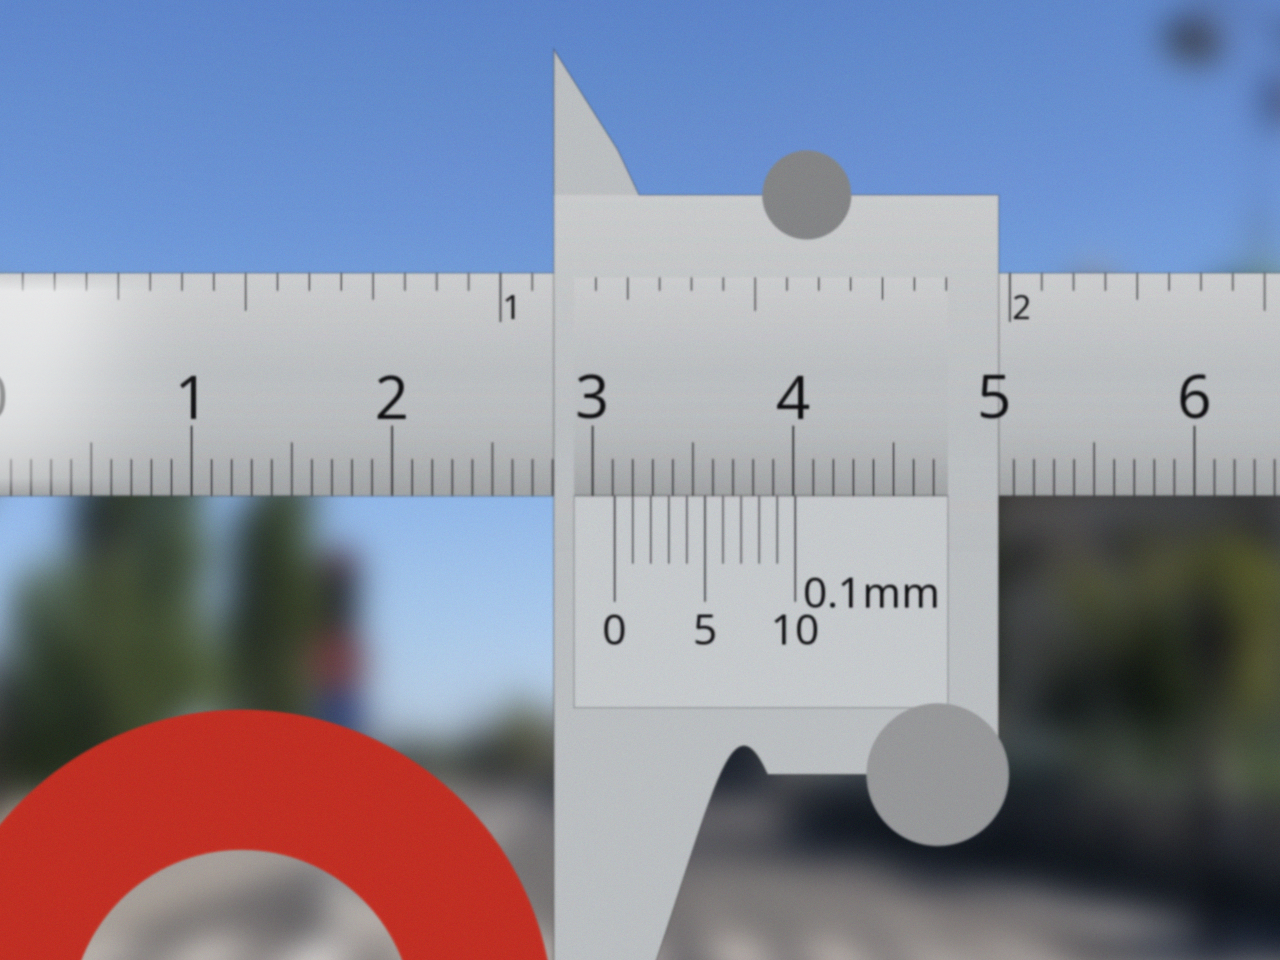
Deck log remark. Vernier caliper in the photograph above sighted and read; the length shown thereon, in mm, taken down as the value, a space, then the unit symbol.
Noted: 31.1 mm
